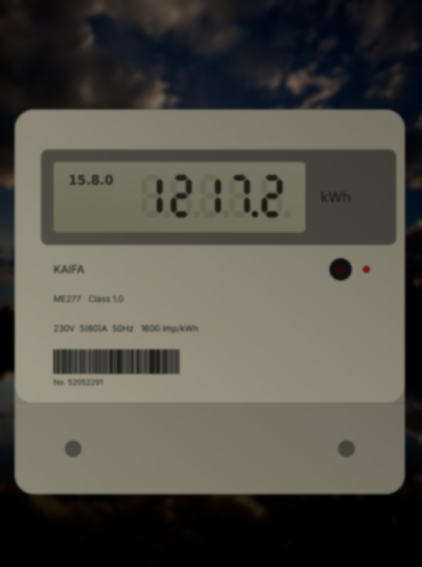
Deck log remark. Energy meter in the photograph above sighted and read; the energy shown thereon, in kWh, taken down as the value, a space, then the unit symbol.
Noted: 1217.2 kWh
